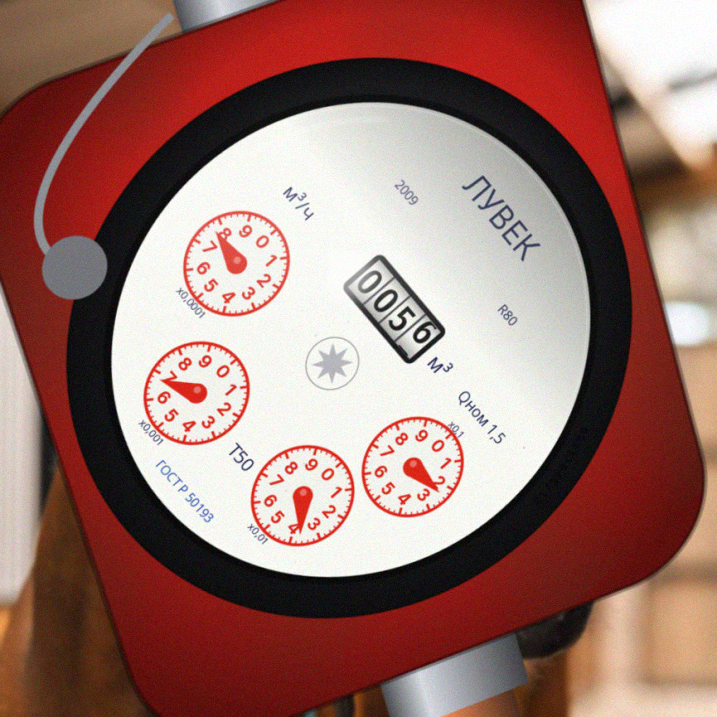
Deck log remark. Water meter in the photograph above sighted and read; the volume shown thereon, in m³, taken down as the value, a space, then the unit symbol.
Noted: 56.2367 m³
